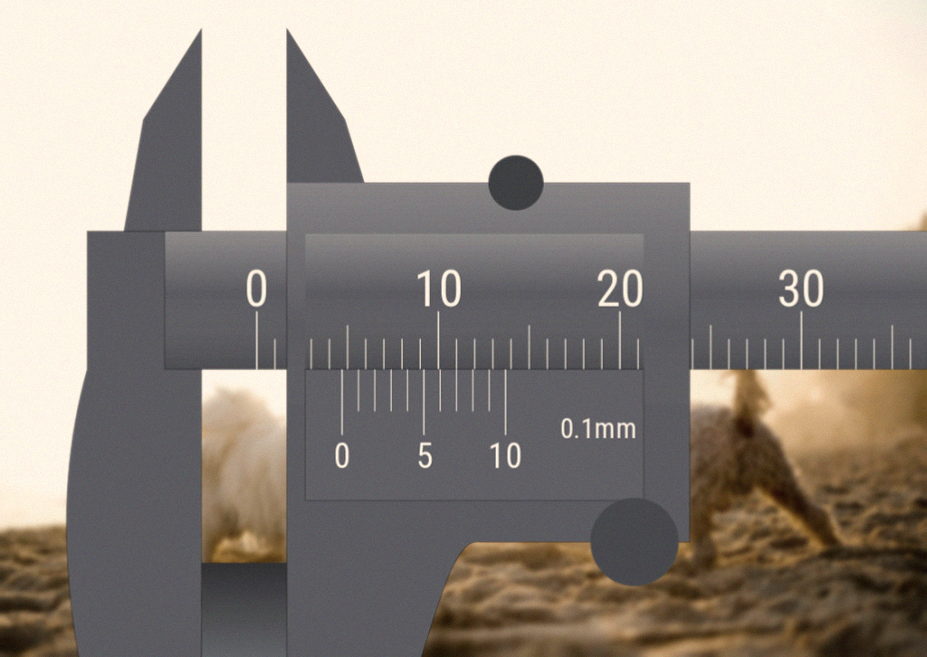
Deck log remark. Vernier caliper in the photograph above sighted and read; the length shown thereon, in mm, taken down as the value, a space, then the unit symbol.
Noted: 4.7 mm
